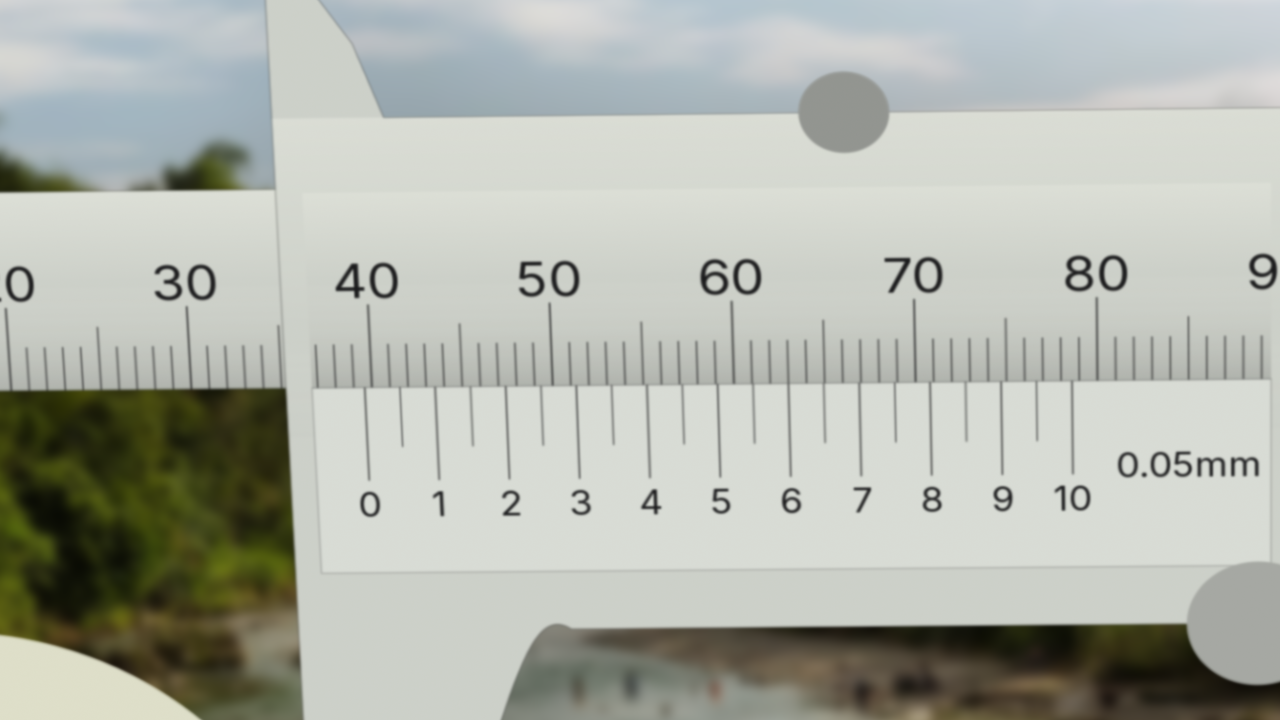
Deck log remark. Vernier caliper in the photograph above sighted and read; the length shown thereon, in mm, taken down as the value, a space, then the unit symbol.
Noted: 39.6 mm
